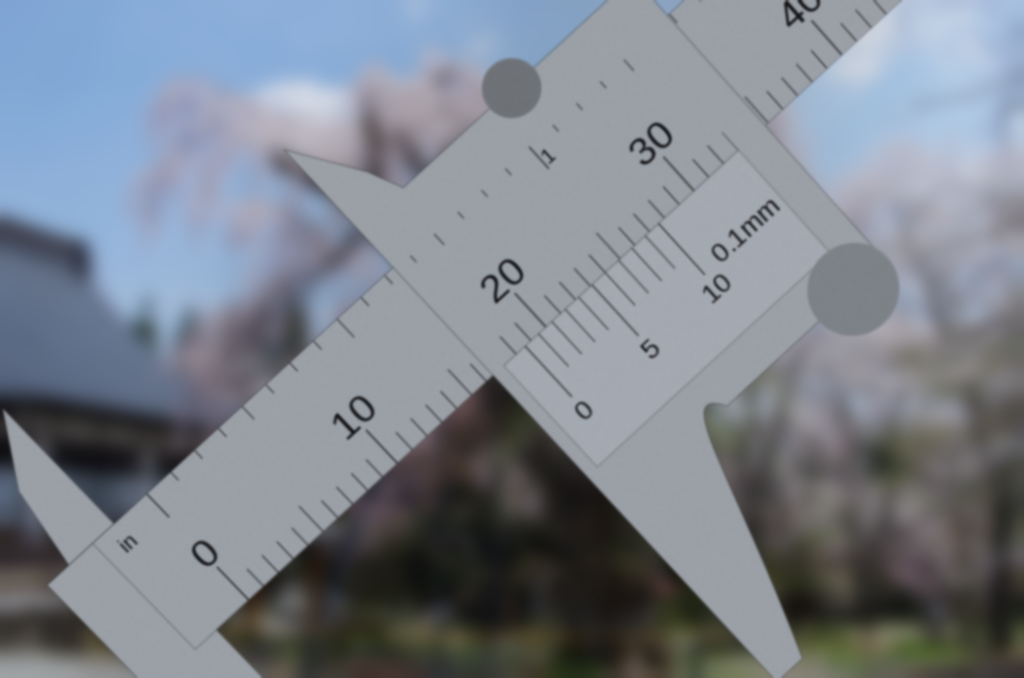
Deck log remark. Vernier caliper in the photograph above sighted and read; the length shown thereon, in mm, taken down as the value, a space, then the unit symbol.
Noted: 18.6 mm
